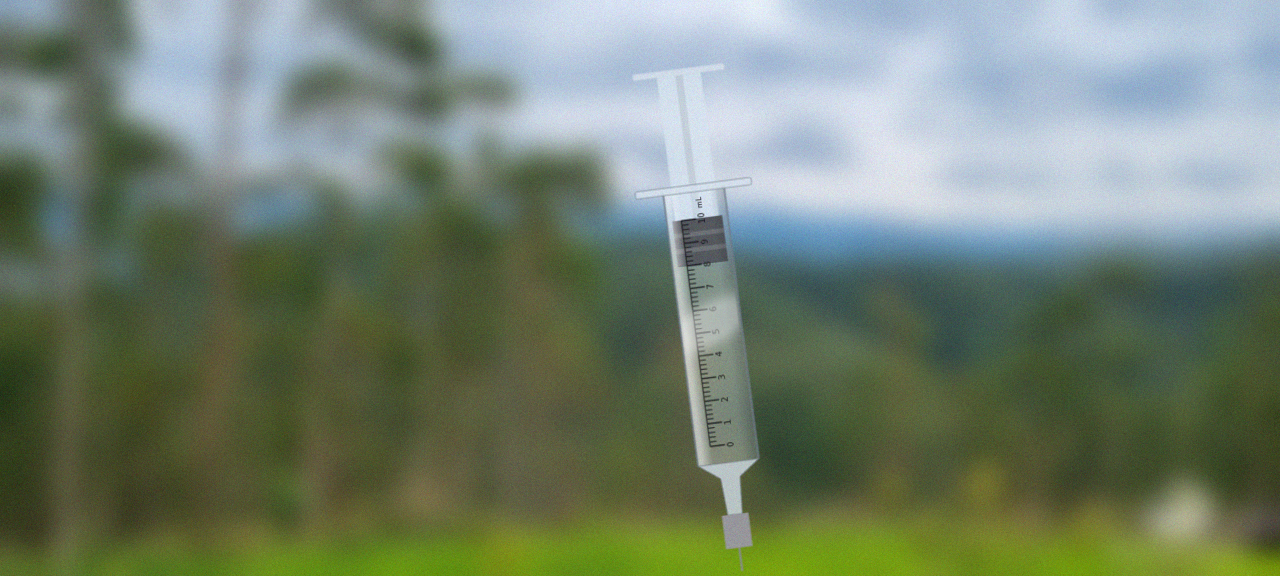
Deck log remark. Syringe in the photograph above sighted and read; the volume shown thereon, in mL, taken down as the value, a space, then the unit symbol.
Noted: 8 mL
